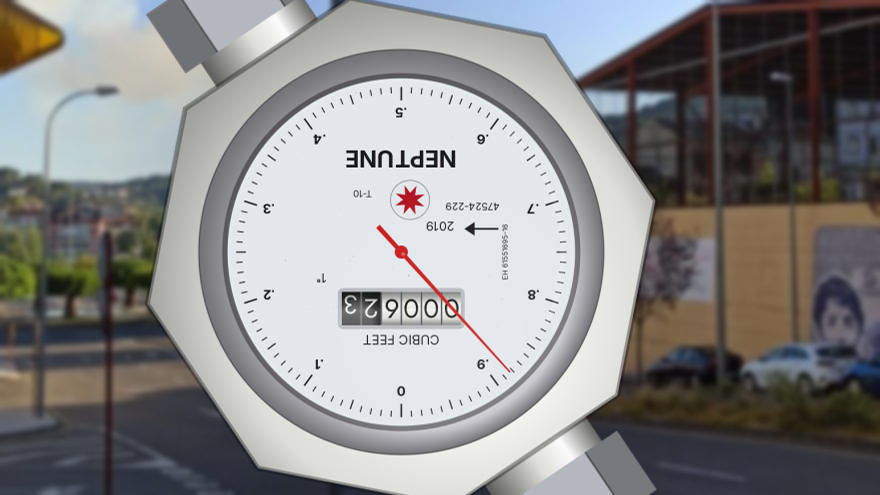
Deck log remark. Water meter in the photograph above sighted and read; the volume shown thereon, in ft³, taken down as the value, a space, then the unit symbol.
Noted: 622.88 ft³
